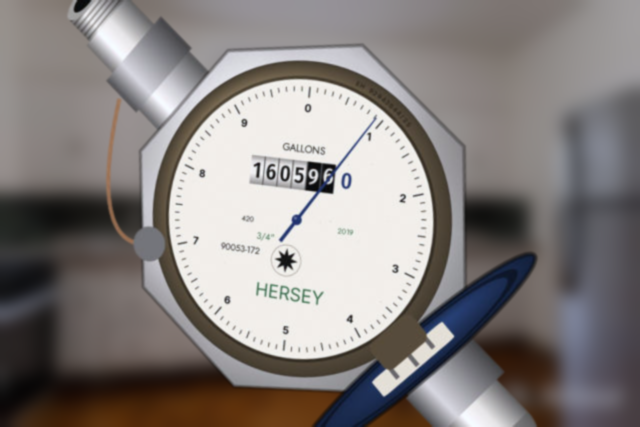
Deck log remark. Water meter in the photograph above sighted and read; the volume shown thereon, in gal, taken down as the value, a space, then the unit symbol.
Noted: 1605960.9 gal
